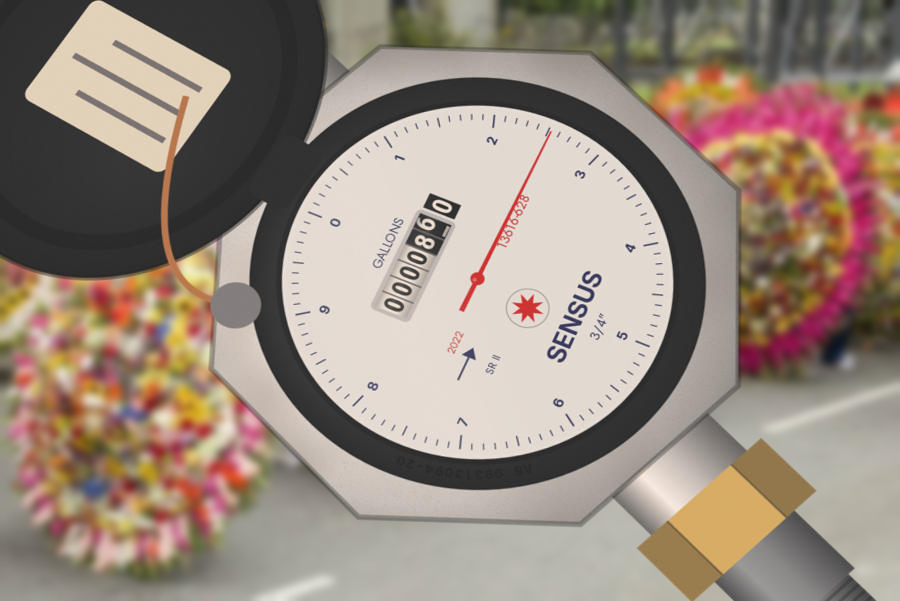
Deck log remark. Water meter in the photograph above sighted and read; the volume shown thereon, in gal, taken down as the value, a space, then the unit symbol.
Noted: 862.5 gal
